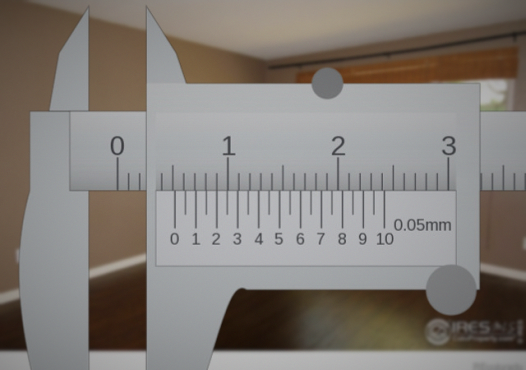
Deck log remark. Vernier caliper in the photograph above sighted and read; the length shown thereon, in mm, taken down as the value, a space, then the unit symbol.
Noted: 5.2 mm
